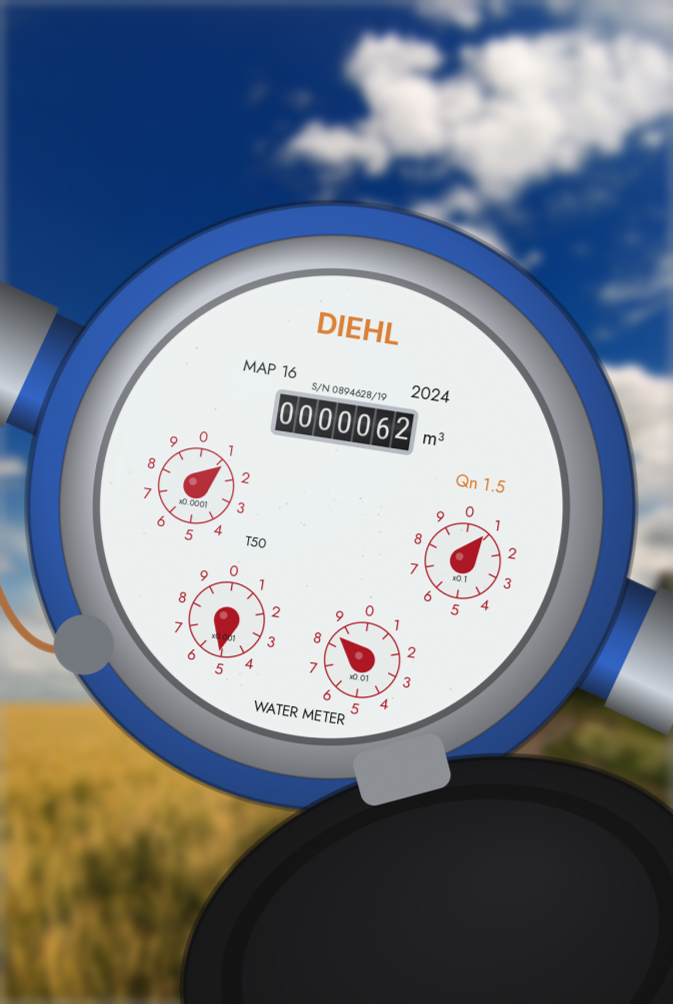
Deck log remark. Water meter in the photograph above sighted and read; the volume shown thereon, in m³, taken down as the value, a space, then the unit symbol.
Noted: 62.0851 m³
